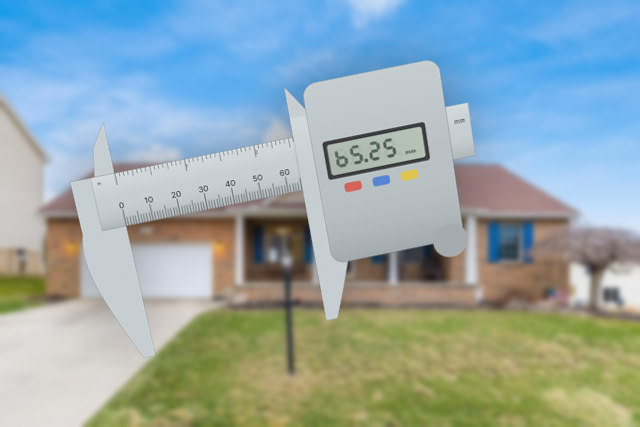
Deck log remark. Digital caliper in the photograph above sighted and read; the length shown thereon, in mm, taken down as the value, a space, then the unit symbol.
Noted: 65.25 mm
